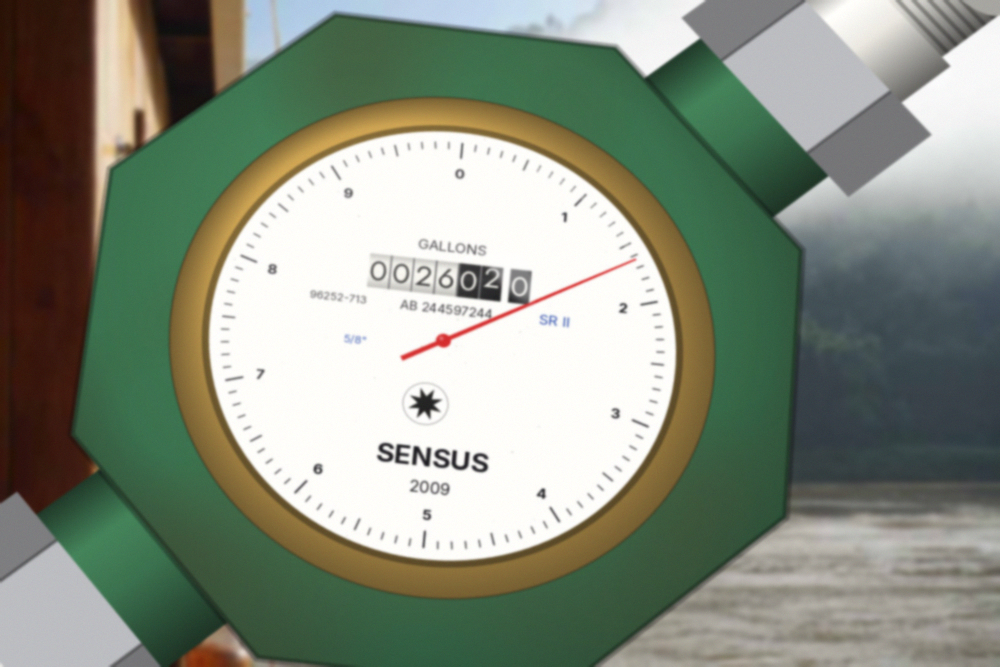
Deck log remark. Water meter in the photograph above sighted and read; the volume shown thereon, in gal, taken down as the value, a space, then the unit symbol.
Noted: 26021.6 gal
